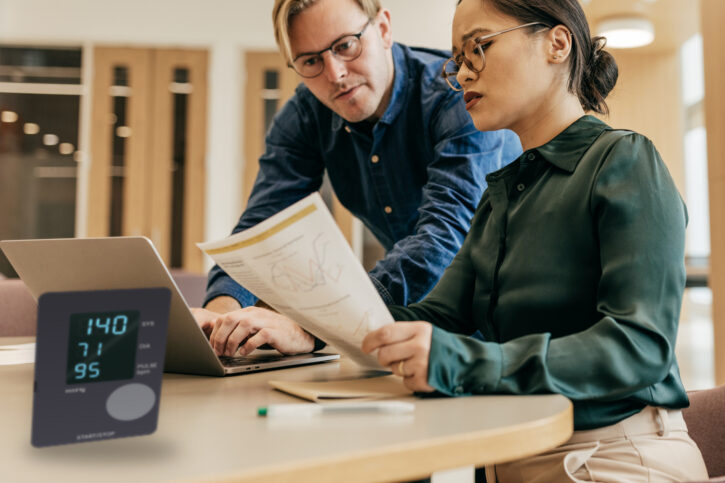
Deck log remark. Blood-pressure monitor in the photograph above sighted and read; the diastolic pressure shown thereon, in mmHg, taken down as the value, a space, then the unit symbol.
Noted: 71 mmHg
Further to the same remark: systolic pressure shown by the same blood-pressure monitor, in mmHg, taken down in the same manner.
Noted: 140 mmHg
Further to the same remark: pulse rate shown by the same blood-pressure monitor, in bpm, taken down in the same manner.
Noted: 95 bpm
